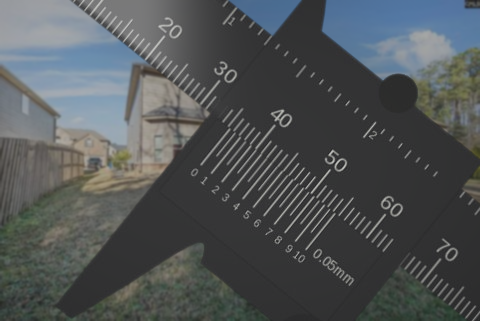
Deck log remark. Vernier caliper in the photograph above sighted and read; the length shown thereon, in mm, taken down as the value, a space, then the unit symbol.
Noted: 35.4 mm
